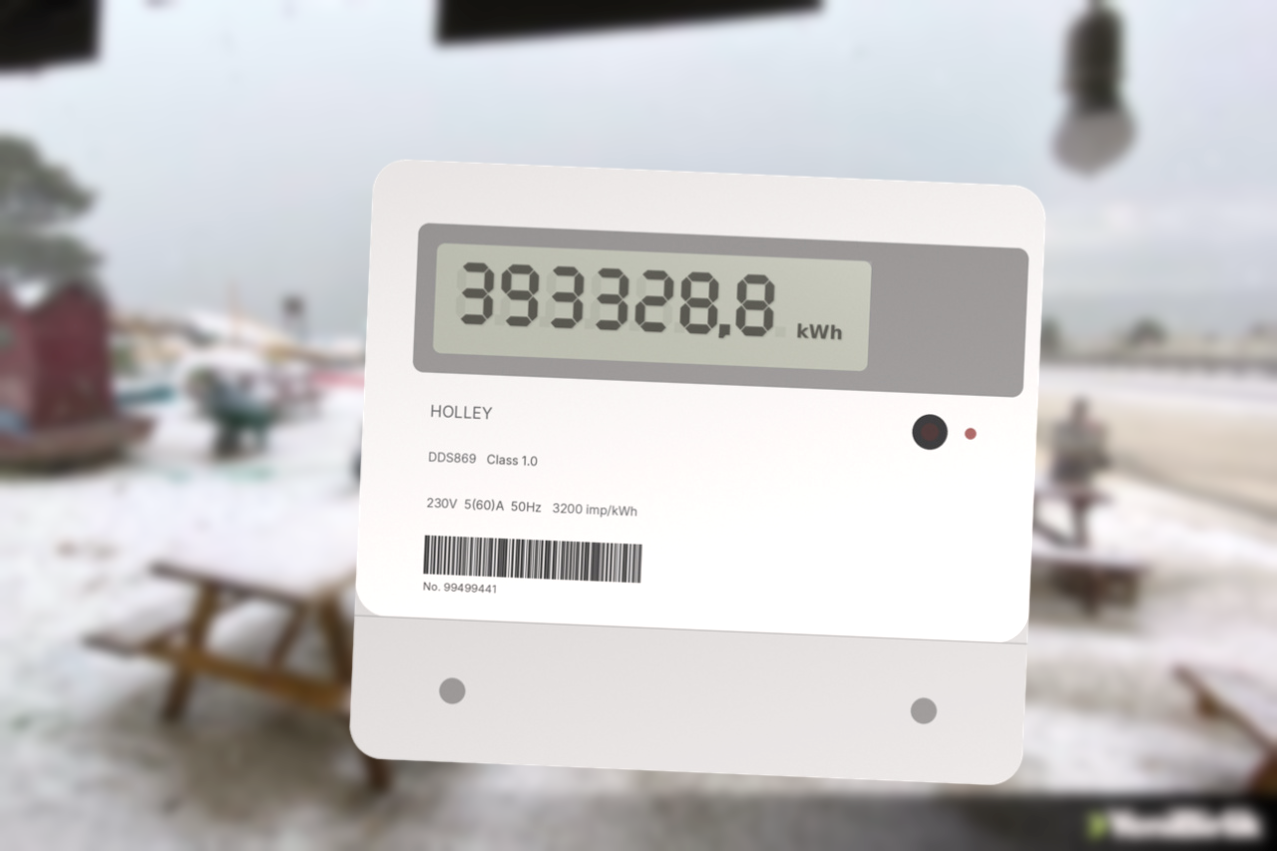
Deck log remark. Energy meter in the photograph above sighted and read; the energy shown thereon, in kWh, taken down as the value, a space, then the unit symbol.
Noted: 393328.8 kWh
